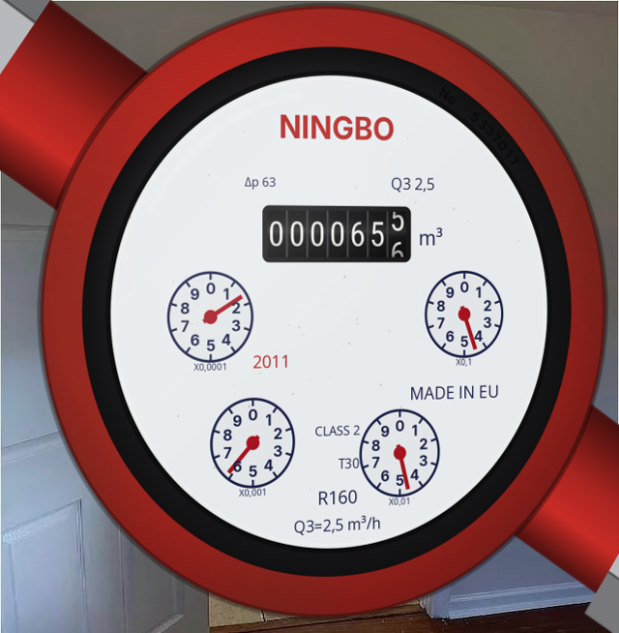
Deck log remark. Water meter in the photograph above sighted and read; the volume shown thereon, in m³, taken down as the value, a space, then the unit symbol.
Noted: 655.4461 m³
